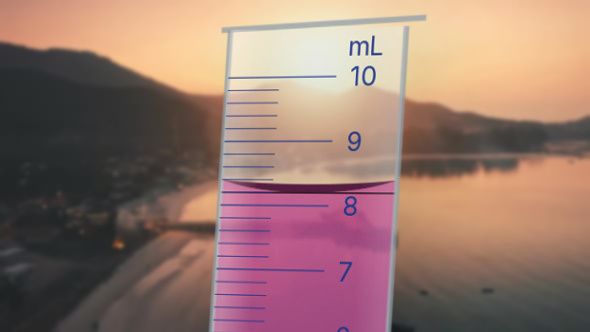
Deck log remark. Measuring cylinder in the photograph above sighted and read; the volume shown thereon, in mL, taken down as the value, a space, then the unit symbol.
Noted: 8.2 mL
